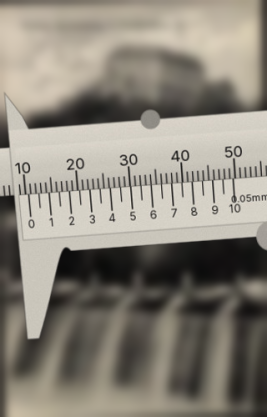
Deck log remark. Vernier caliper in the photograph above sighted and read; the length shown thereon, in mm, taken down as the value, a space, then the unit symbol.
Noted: 10.6 mm
